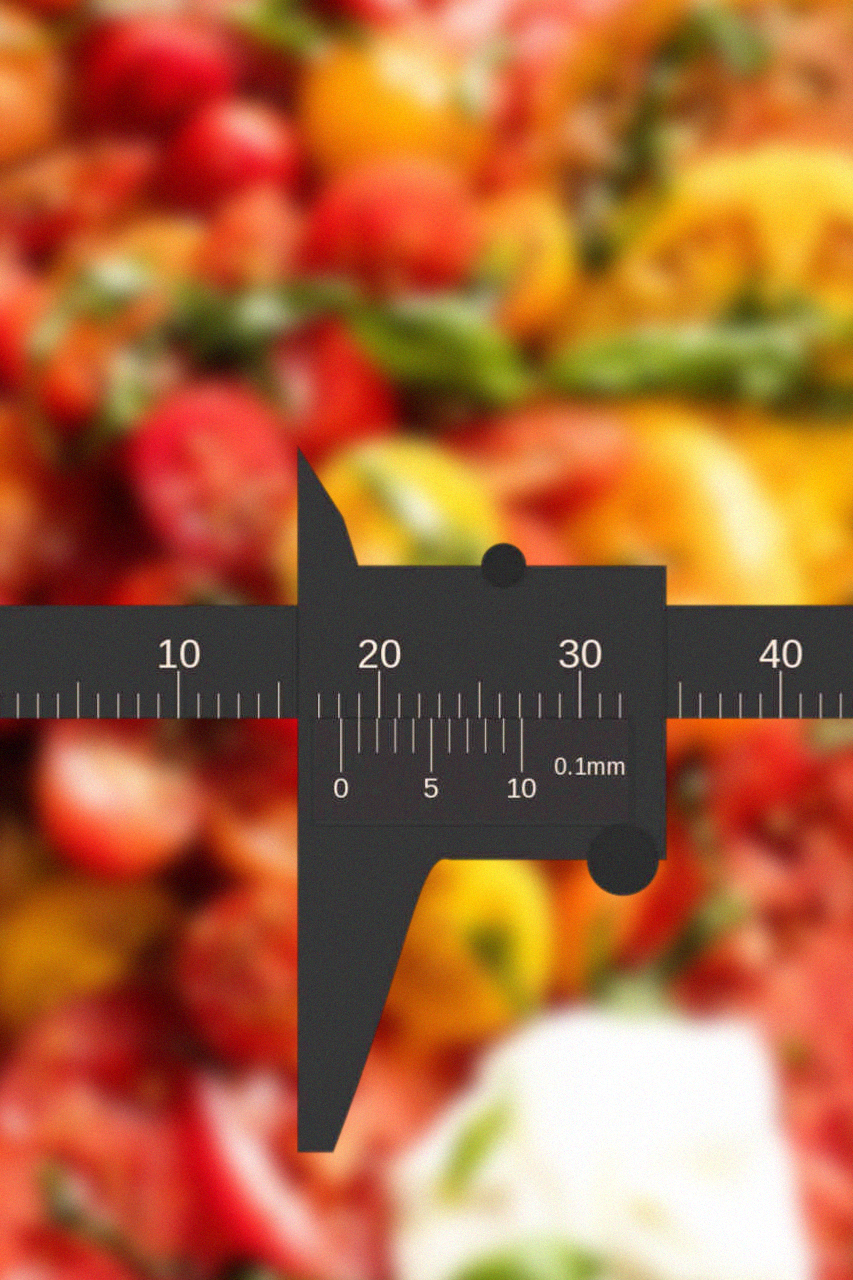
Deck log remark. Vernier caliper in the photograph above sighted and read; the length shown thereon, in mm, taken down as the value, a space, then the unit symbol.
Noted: 18.1 mm
